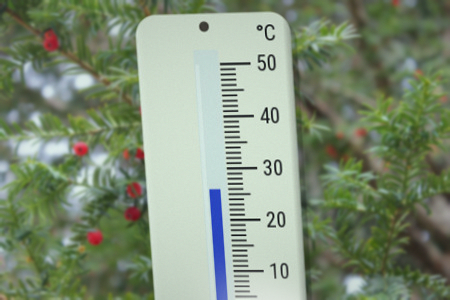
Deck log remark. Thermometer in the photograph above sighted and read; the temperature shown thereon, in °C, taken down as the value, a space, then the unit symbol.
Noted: 26 °C
